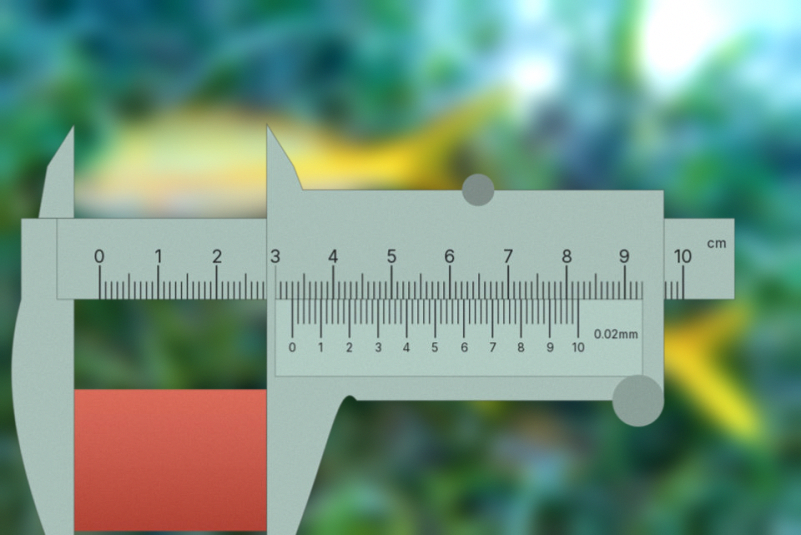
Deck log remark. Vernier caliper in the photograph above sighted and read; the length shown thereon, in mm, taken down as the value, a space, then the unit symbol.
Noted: 33.0 mm
